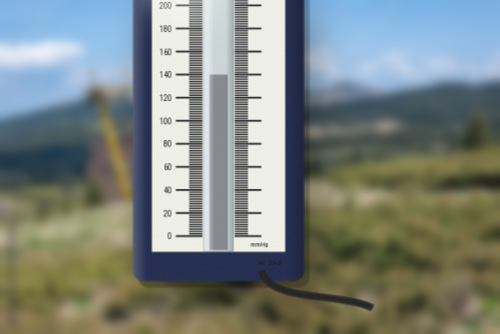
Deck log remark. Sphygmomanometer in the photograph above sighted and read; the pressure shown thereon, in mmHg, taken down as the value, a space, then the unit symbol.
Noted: 140 mmHg
